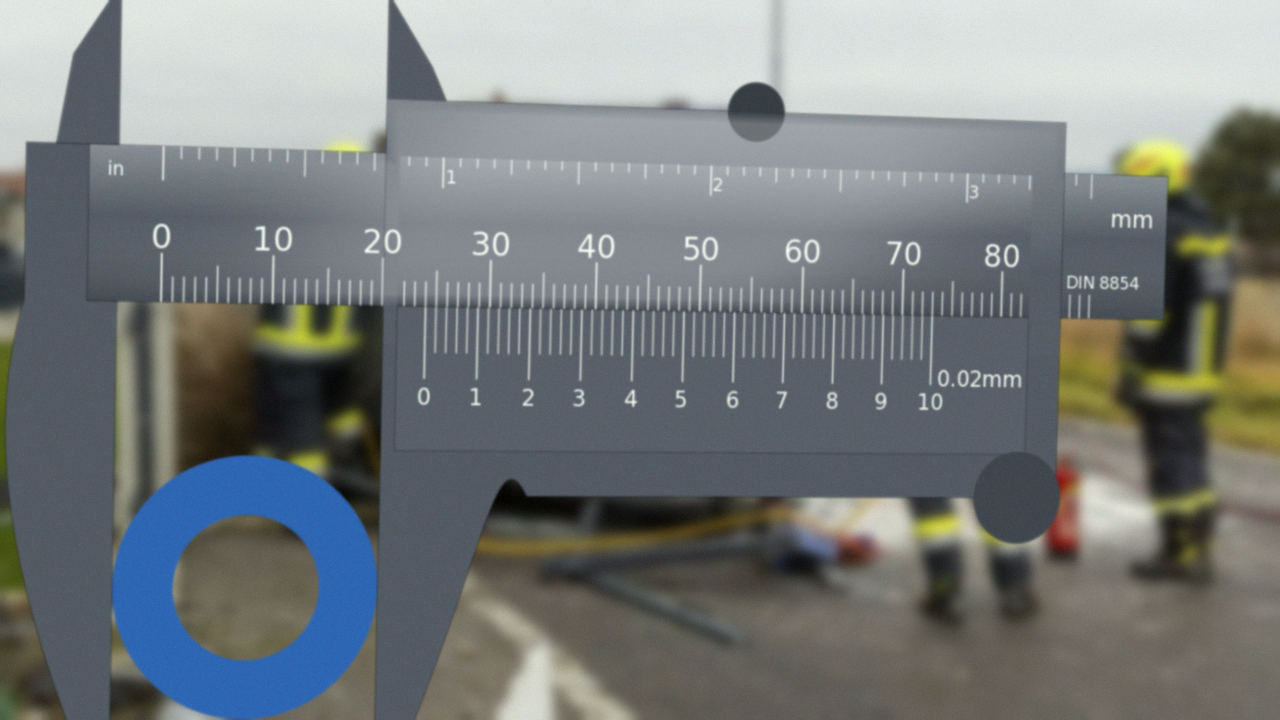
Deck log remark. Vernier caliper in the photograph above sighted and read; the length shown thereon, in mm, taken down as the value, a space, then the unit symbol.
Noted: 24.0 mm
